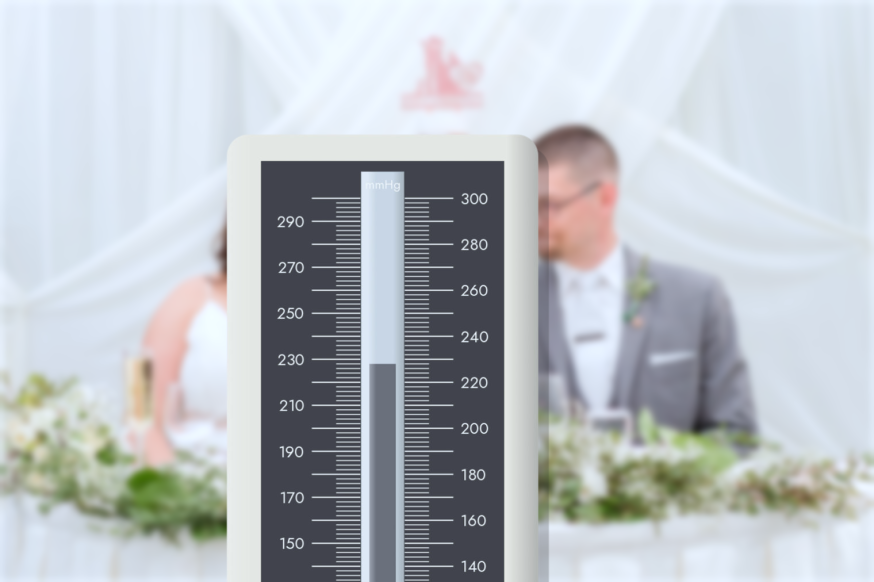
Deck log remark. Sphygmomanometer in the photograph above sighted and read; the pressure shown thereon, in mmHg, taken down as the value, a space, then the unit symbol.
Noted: 228 mmHg
